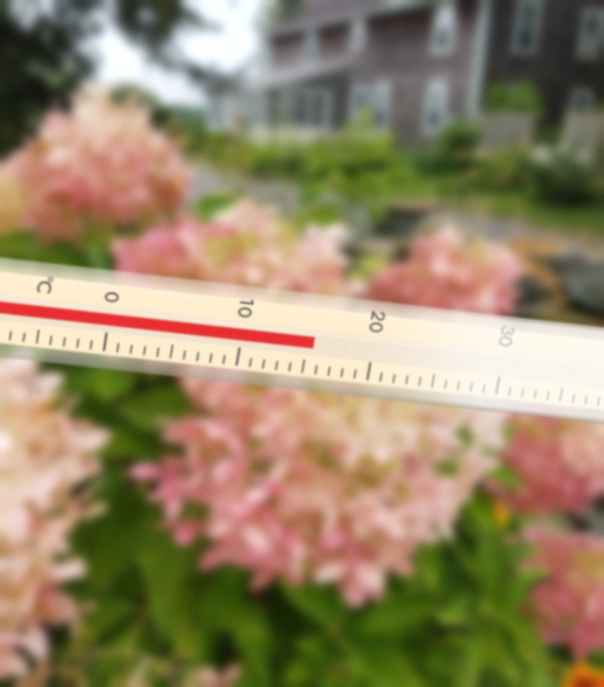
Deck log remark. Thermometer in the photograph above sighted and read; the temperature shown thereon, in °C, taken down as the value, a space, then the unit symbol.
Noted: 15.5 °C
